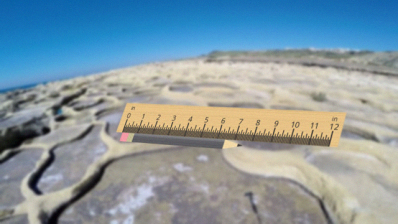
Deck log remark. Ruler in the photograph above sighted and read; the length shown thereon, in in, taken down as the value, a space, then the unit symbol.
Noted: 7.5 in
